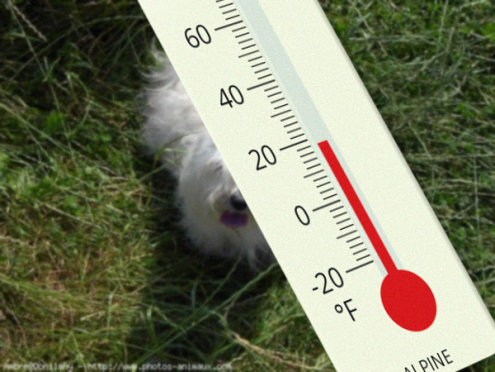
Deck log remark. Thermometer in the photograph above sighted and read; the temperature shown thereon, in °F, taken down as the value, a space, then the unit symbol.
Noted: 18 °F
